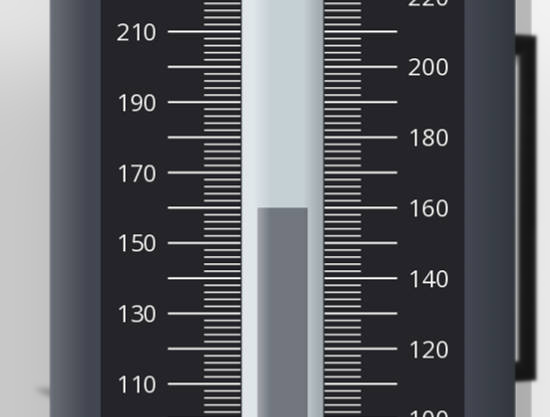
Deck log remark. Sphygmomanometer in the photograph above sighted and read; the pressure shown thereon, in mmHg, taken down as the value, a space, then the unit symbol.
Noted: 160 mmHg
